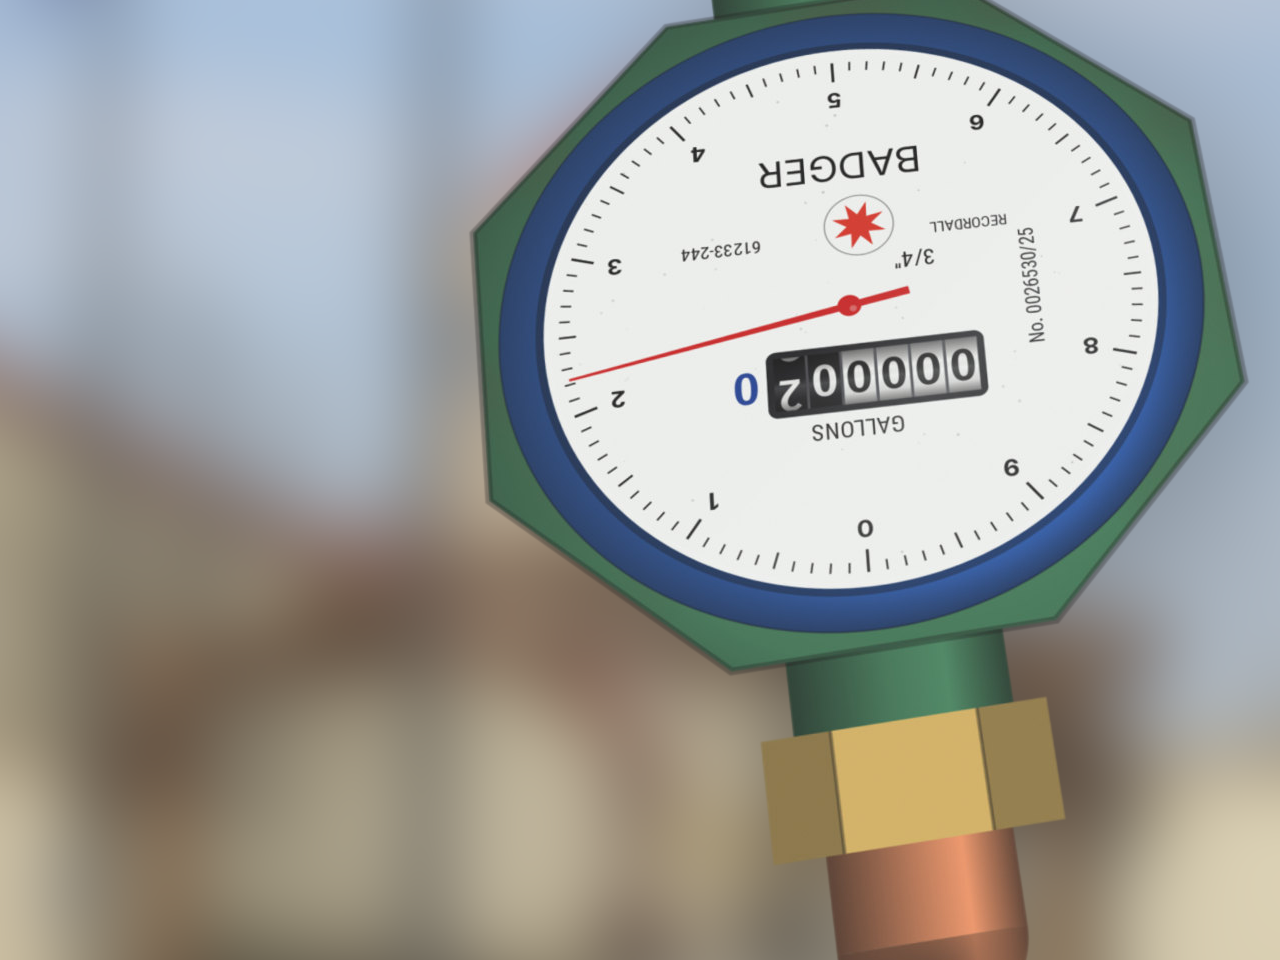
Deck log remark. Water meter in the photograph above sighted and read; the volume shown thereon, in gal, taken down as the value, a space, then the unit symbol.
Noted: 22.2 gal
